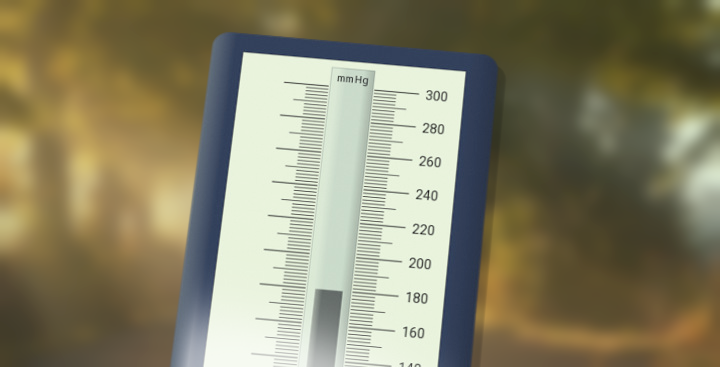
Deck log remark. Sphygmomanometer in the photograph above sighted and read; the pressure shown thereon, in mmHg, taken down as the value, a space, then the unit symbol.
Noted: 180 mmHg
